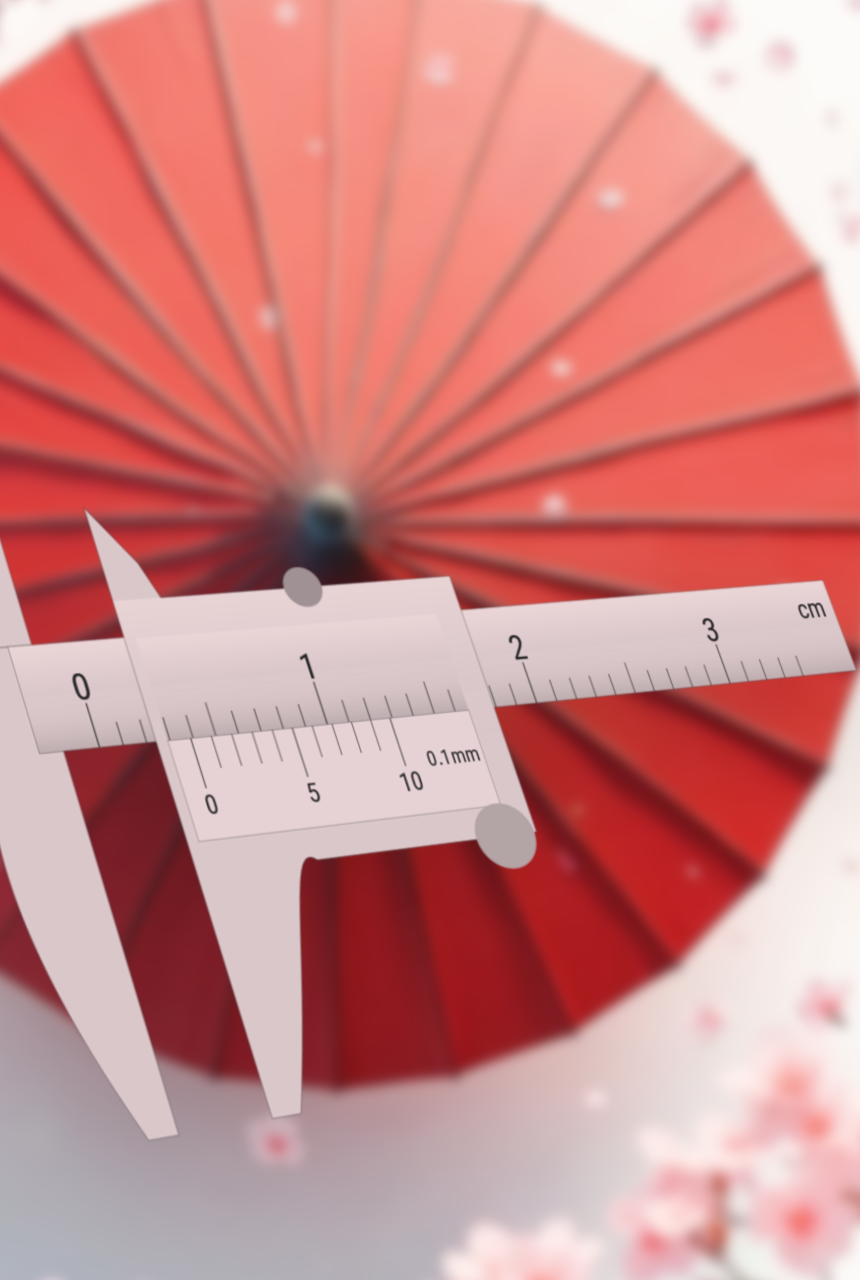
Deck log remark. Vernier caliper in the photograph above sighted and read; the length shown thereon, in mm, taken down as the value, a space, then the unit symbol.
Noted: 3.9 mm
